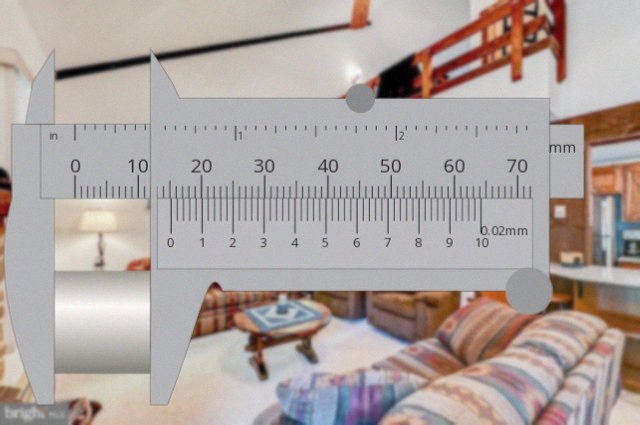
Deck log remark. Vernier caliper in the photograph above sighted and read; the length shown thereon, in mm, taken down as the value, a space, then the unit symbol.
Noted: 15.2 mm
